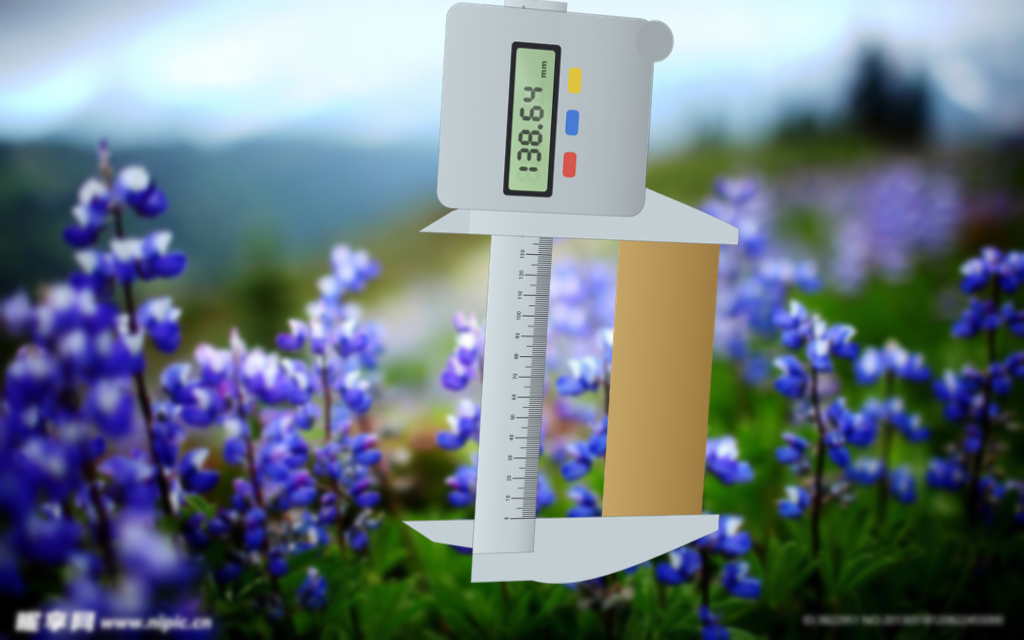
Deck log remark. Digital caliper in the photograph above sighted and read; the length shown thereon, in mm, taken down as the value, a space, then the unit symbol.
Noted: 138.64 mm
